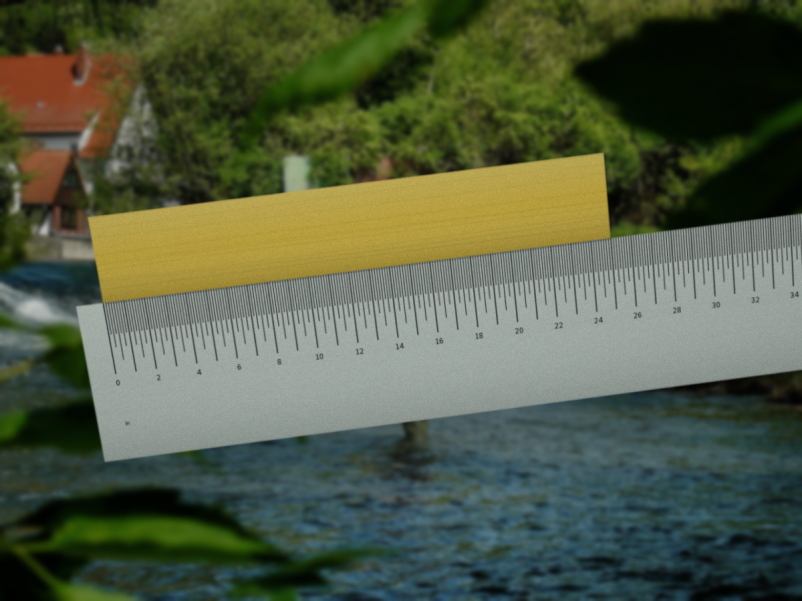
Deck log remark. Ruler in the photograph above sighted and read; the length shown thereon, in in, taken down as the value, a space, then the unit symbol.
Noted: 25 in
